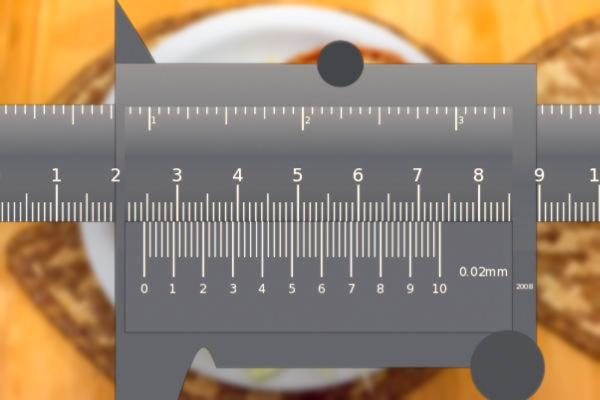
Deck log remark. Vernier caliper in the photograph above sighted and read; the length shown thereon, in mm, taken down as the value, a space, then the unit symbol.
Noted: 24.5 mm
